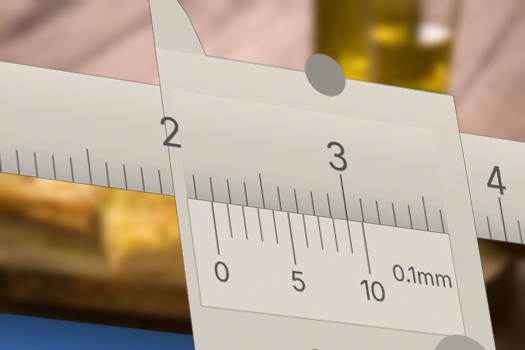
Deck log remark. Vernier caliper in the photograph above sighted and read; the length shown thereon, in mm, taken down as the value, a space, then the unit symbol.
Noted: 21.9 mm
